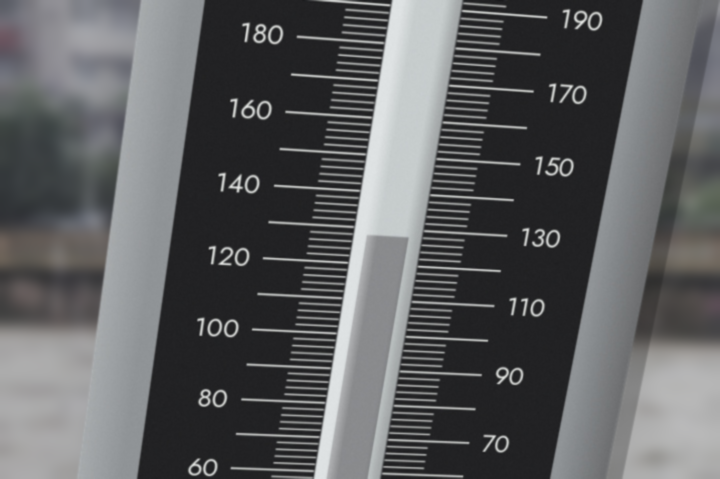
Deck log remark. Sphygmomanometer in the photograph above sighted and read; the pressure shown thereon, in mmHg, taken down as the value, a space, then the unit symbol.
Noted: 128 mmHg
